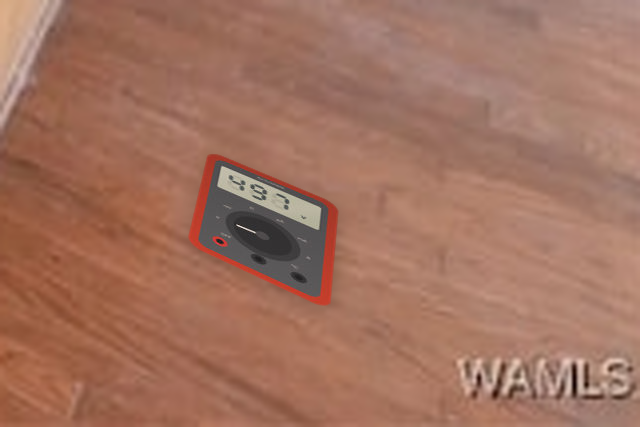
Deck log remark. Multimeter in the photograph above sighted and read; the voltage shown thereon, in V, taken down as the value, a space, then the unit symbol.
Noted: 497 V
